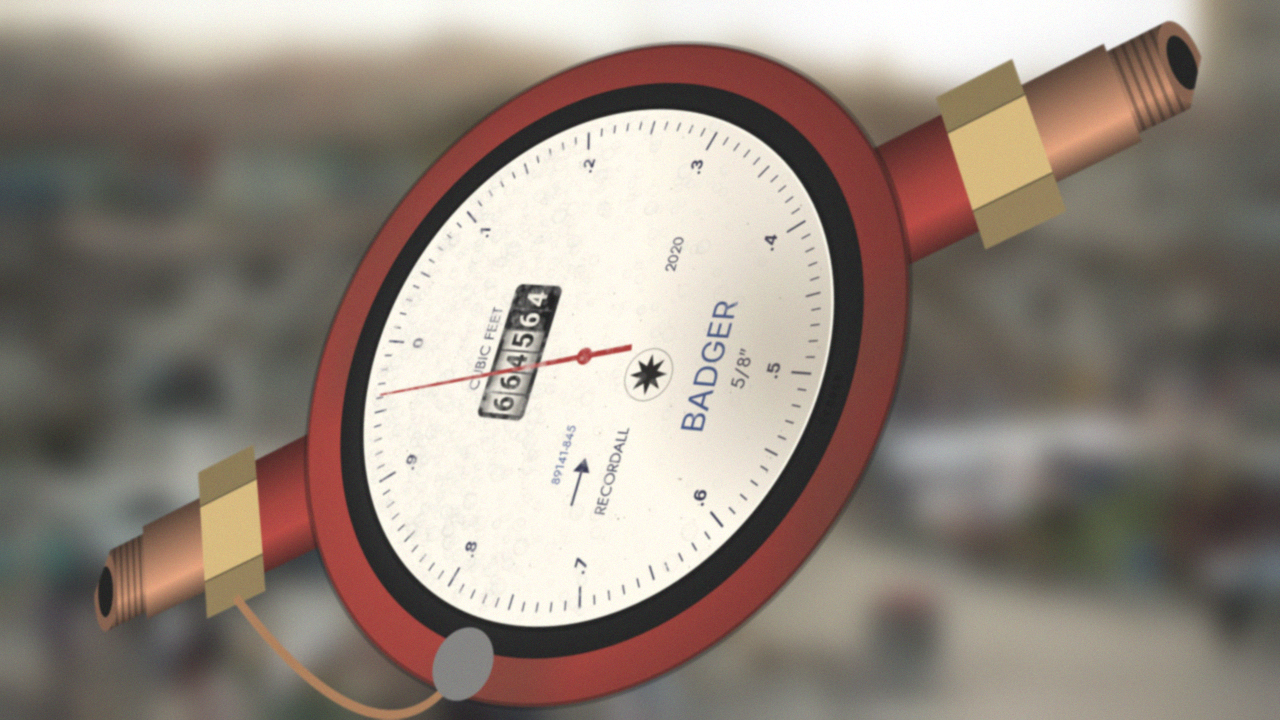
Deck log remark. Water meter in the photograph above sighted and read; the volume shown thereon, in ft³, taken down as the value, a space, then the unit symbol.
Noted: 664563.96 ft³
